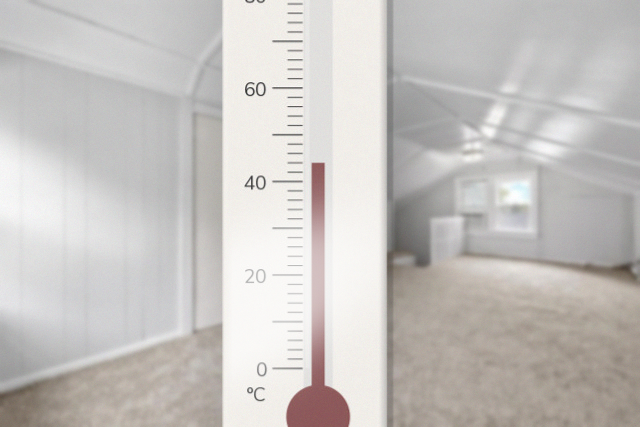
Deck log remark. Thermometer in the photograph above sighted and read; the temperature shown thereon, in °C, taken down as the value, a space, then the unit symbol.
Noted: 44 °C
